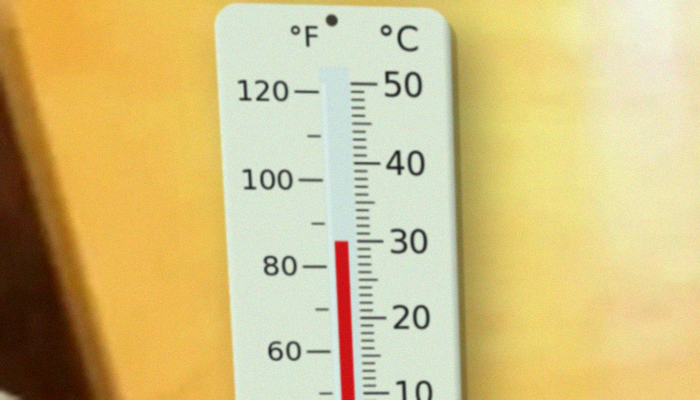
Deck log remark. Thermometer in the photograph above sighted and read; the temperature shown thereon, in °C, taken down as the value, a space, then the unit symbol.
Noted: 30 °C
